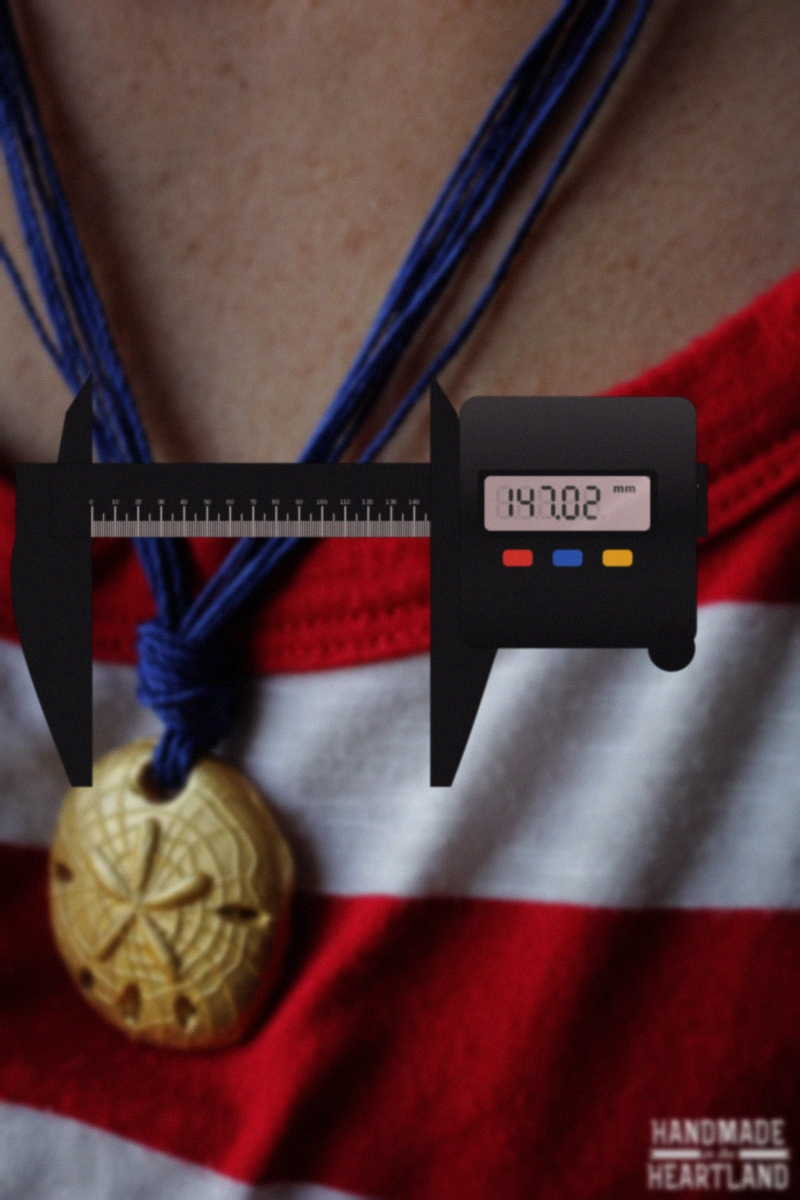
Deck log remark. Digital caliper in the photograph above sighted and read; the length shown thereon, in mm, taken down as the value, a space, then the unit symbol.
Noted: 147.02 mm
